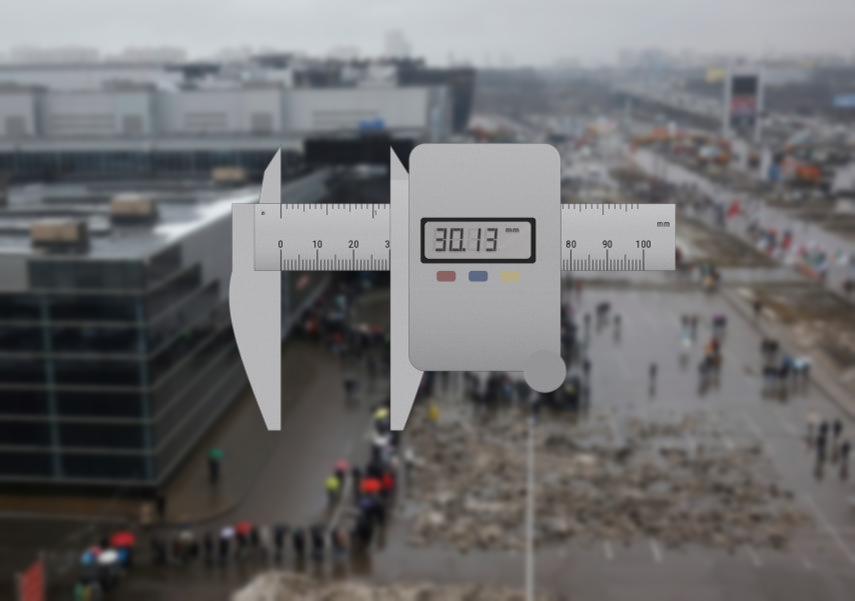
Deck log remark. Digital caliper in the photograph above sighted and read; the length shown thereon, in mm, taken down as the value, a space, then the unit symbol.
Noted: 30.13 mm
